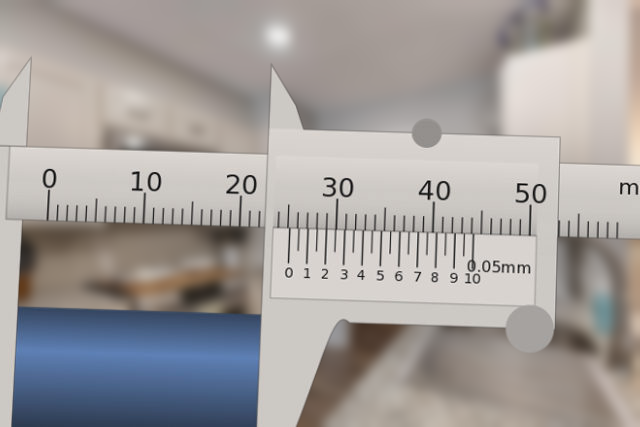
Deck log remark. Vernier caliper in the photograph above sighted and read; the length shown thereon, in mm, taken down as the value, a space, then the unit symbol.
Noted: 25.2 mm
